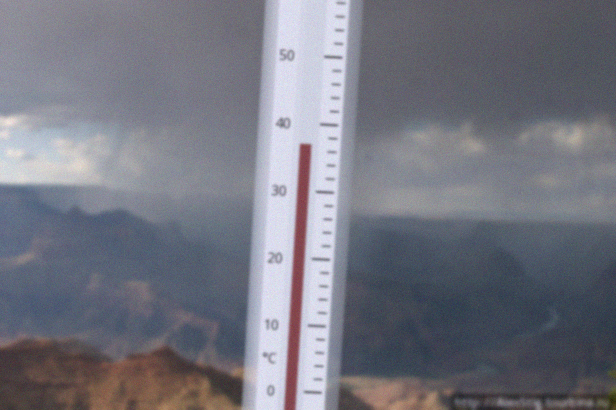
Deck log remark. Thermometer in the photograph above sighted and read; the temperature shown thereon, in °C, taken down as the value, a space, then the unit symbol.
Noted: 37 °C
